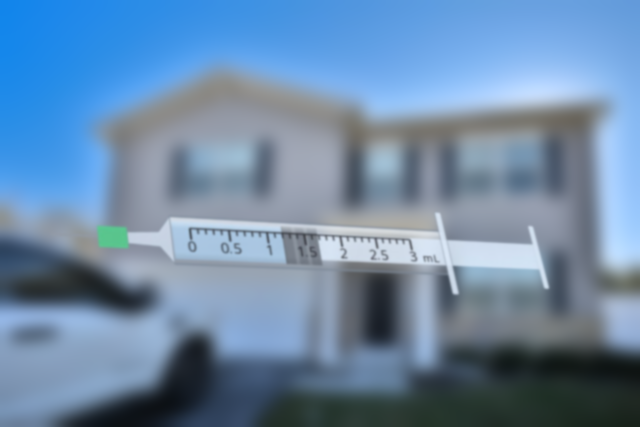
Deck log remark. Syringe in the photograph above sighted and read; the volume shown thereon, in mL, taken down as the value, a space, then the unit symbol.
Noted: 1.2 mL
